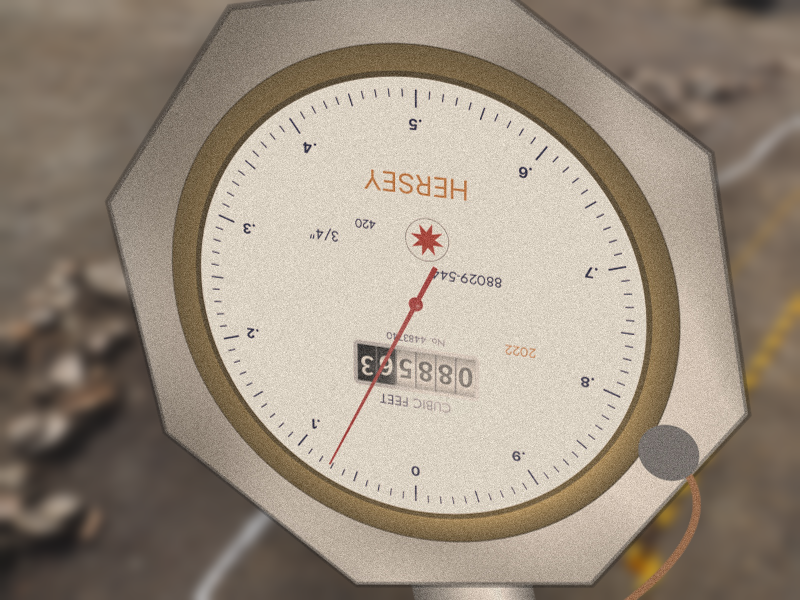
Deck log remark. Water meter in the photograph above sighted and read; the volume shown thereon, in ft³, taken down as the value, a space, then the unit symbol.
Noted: 88563.07 ft³
